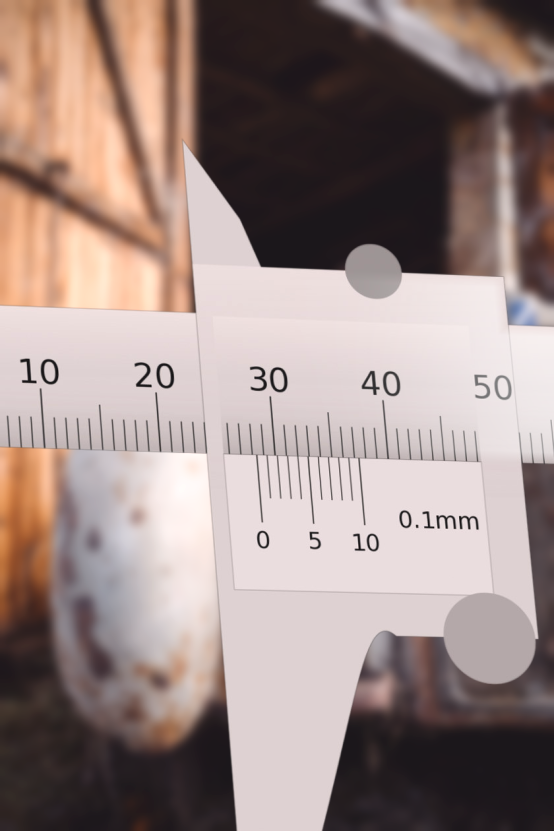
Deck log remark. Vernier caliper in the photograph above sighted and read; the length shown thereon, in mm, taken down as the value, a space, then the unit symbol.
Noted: 28.4 mm
